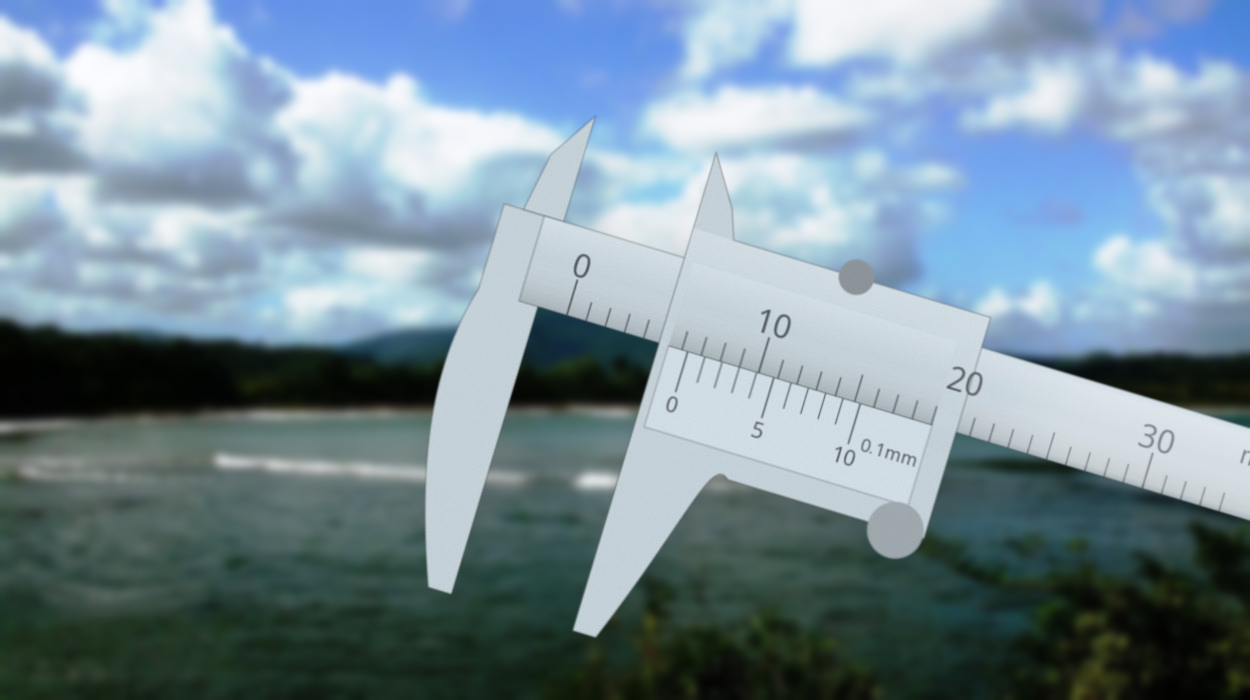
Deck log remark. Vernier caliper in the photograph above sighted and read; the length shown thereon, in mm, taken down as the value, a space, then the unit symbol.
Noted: 6.3 mm
